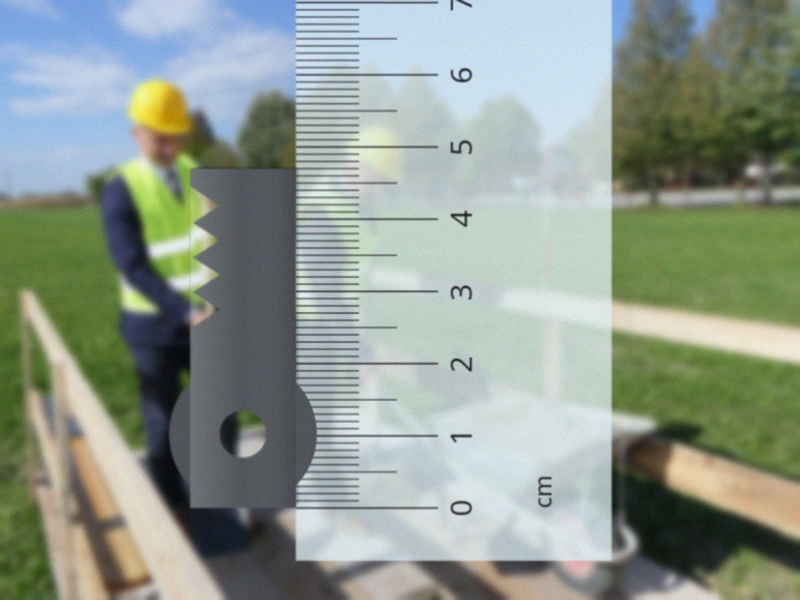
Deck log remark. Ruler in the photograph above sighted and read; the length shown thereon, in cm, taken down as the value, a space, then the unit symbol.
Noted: 4.7 cm
